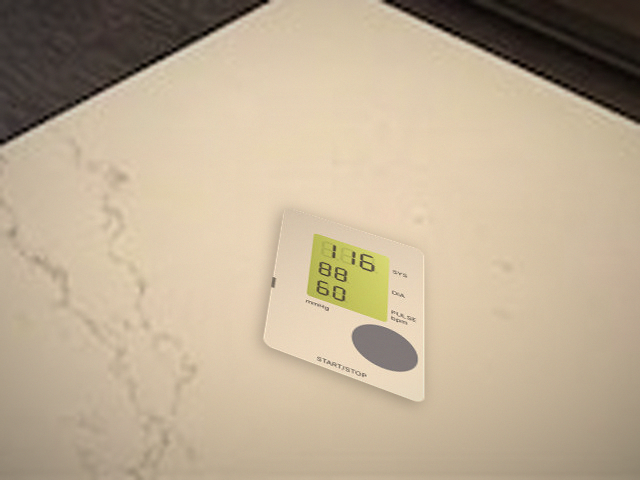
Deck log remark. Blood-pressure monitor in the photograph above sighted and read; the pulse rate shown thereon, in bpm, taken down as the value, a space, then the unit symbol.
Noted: 60 bpm
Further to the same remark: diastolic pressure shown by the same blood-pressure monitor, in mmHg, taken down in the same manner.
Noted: 88 mmHg
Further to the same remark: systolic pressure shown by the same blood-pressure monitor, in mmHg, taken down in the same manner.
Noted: 116 mmHg
